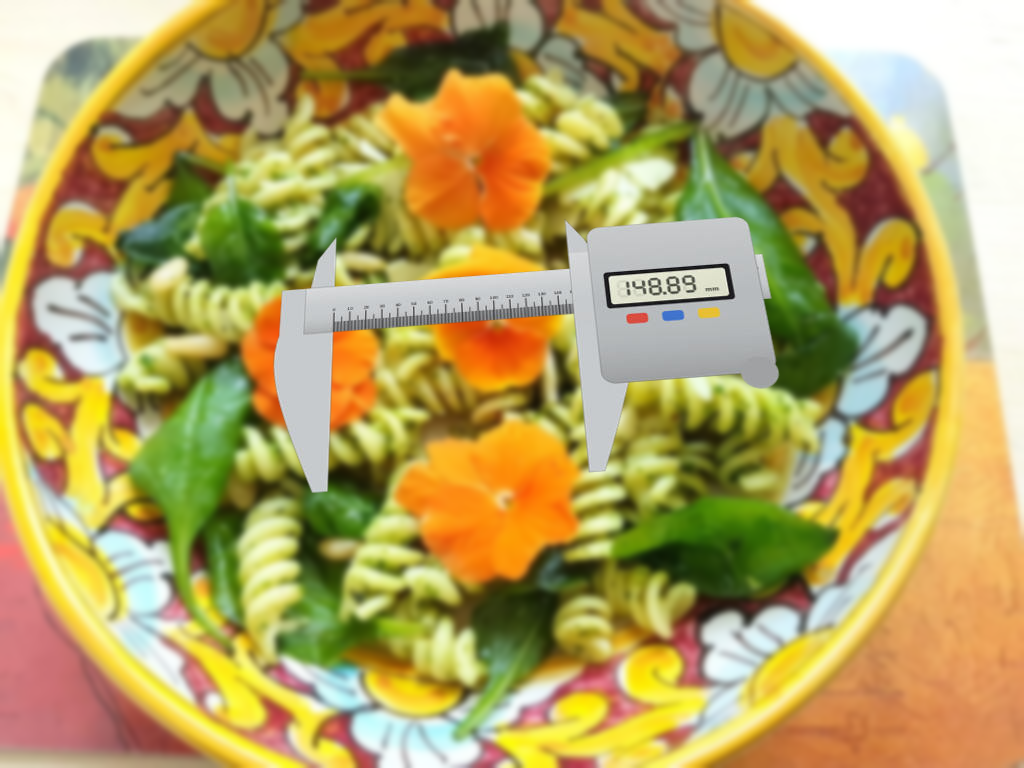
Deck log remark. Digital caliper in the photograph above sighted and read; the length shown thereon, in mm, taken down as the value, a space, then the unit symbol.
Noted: 148.89 mm
